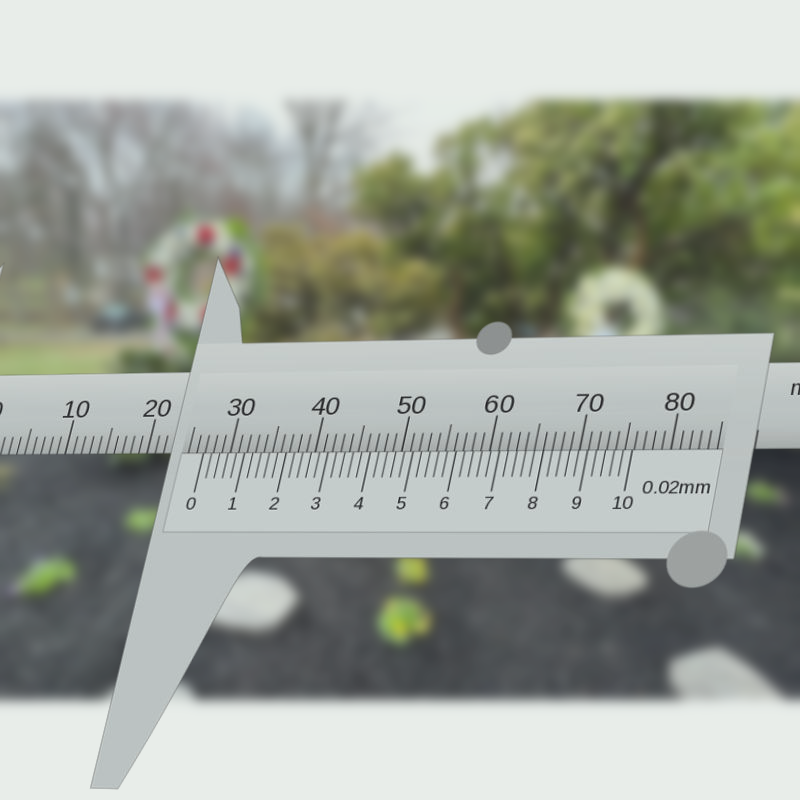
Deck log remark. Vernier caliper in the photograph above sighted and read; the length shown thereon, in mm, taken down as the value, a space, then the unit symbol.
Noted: 26.8 mm
